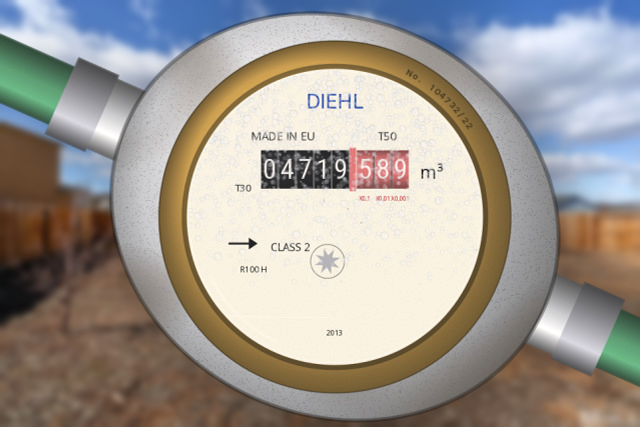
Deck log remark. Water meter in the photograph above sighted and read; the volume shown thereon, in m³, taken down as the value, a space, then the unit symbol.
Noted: 4719.589 m³
